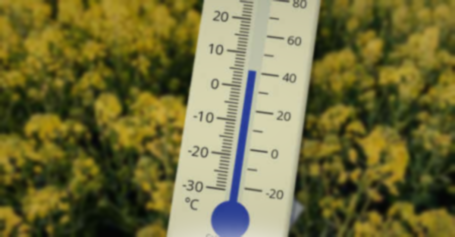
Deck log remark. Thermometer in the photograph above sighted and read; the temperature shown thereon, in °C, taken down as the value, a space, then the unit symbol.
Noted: 5 °C
